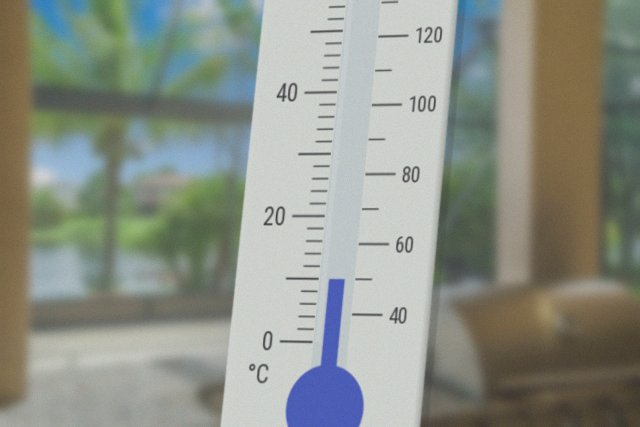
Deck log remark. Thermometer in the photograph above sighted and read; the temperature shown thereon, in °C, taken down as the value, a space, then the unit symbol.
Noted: 10 °C
